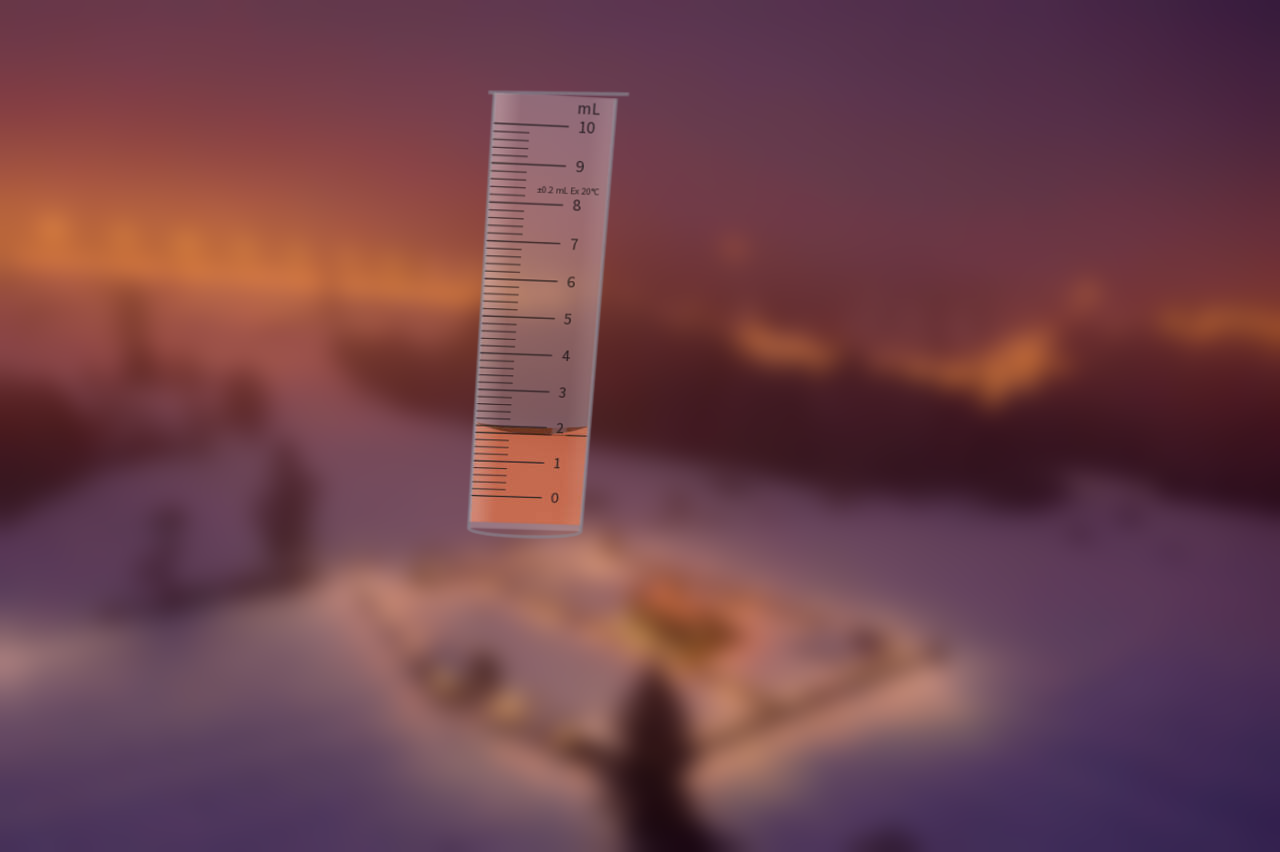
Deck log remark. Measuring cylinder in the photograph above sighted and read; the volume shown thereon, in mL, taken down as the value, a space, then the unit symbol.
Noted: 1.8 mL
